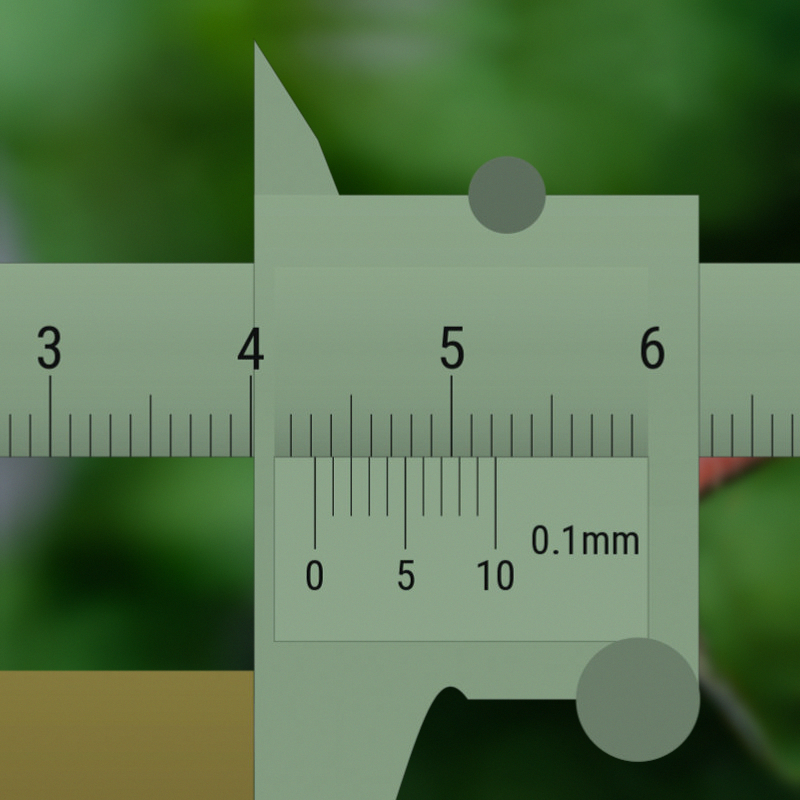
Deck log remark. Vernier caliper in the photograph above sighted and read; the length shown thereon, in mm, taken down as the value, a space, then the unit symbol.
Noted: 43.2 mm
